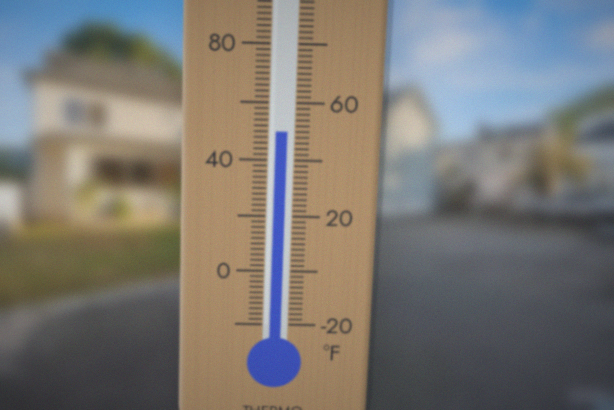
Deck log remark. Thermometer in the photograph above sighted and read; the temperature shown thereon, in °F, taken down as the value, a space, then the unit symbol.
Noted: 50 °F
